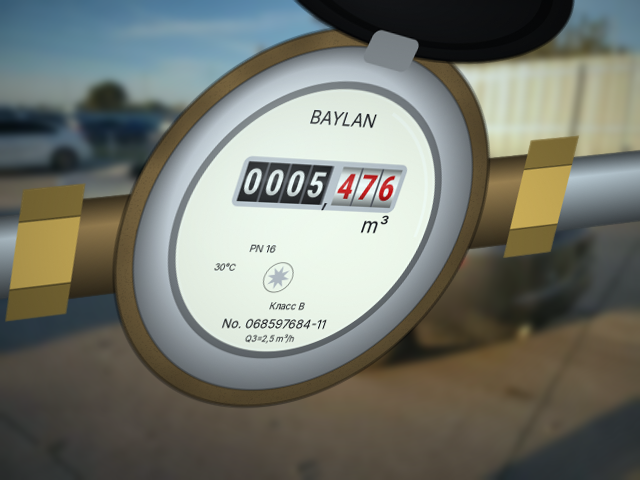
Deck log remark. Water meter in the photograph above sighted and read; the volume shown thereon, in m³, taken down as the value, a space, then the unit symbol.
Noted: 5.476 m³
